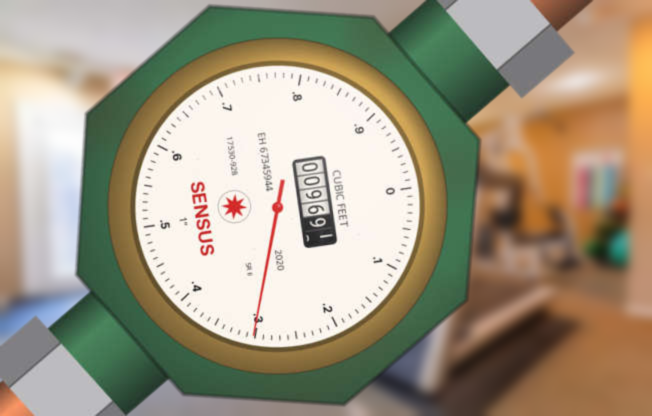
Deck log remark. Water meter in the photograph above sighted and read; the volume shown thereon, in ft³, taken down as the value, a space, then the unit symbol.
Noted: 9691.30 ft³
